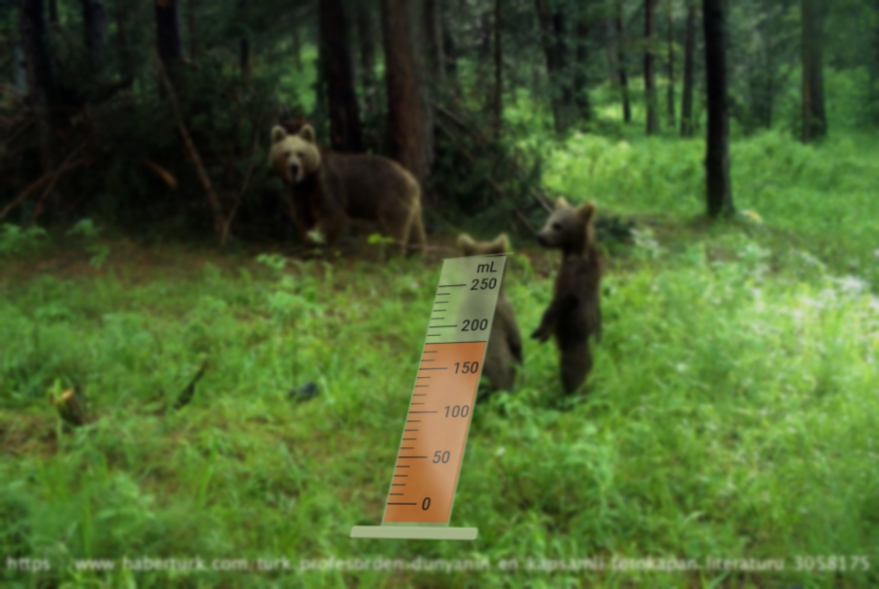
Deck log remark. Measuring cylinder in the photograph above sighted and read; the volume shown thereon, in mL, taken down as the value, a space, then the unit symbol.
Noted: 180 mL
